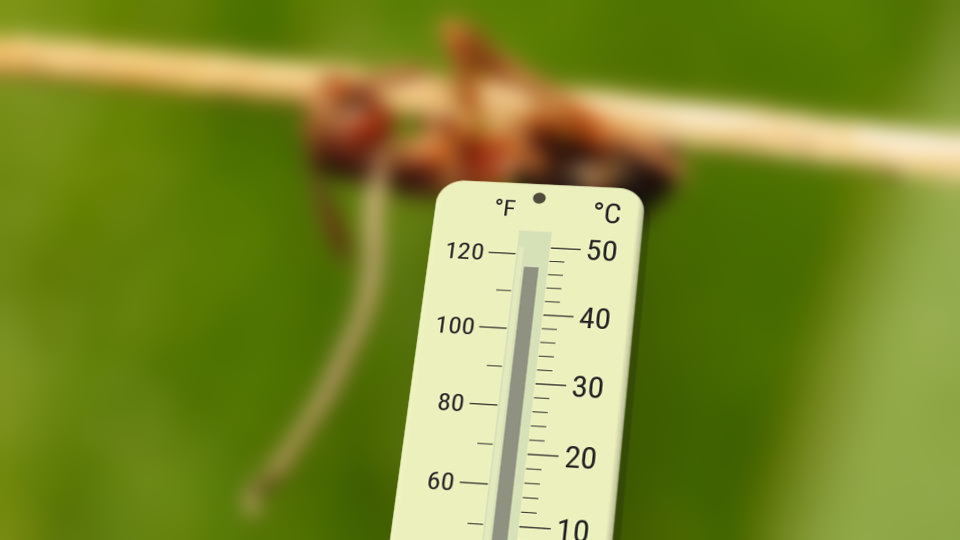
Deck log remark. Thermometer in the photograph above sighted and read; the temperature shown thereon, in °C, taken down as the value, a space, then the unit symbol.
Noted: 47 °C
